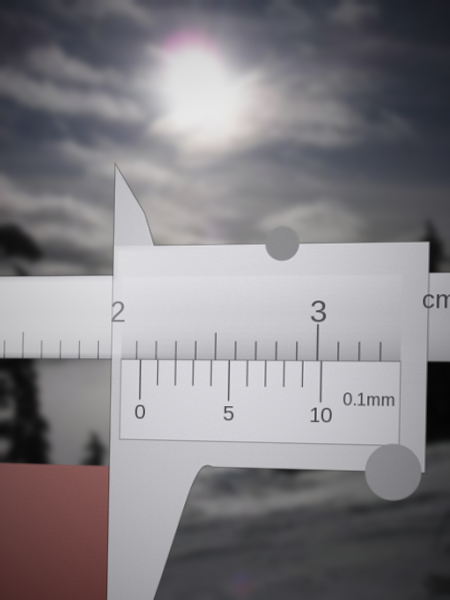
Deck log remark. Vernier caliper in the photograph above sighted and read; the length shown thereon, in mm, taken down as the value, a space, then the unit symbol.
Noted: 21.2 mm
